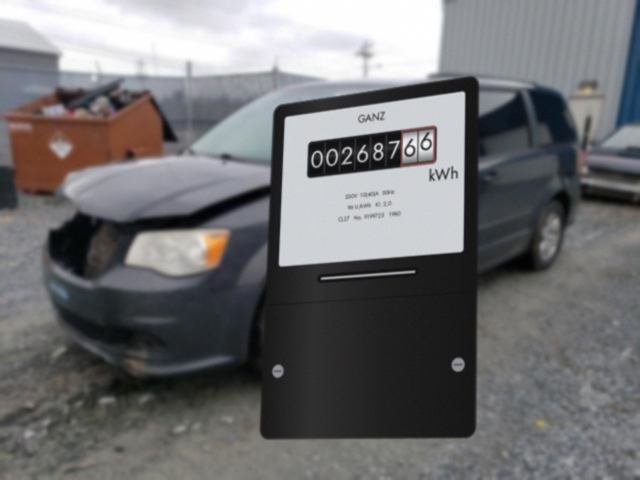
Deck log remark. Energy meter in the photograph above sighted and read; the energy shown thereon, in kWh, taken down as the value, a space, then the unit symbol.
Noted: 2687.66 kWh
